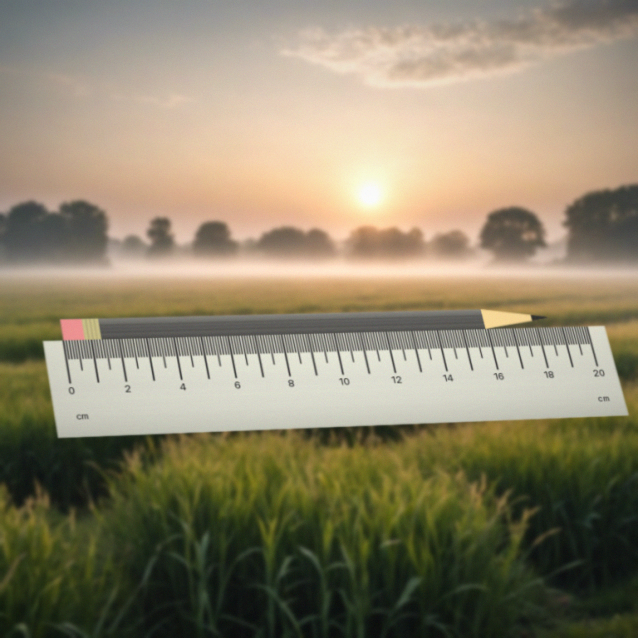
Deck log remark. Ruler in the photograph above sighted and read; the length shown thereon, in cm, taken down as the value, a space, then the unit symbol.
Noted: 18.5 cm
